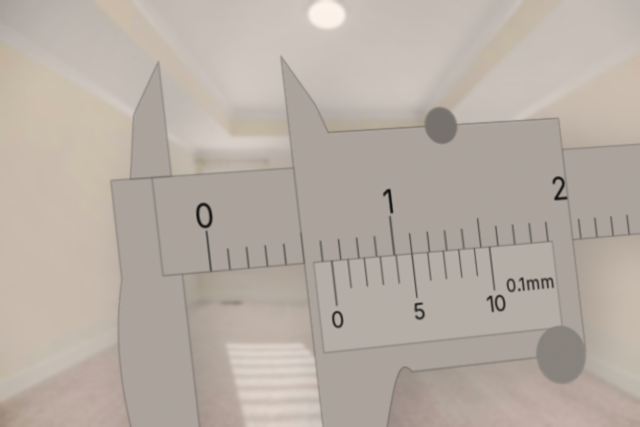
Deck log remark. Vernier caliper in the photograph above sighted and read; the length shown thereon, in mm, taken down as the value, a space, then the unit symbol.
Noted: 6.5 mm
